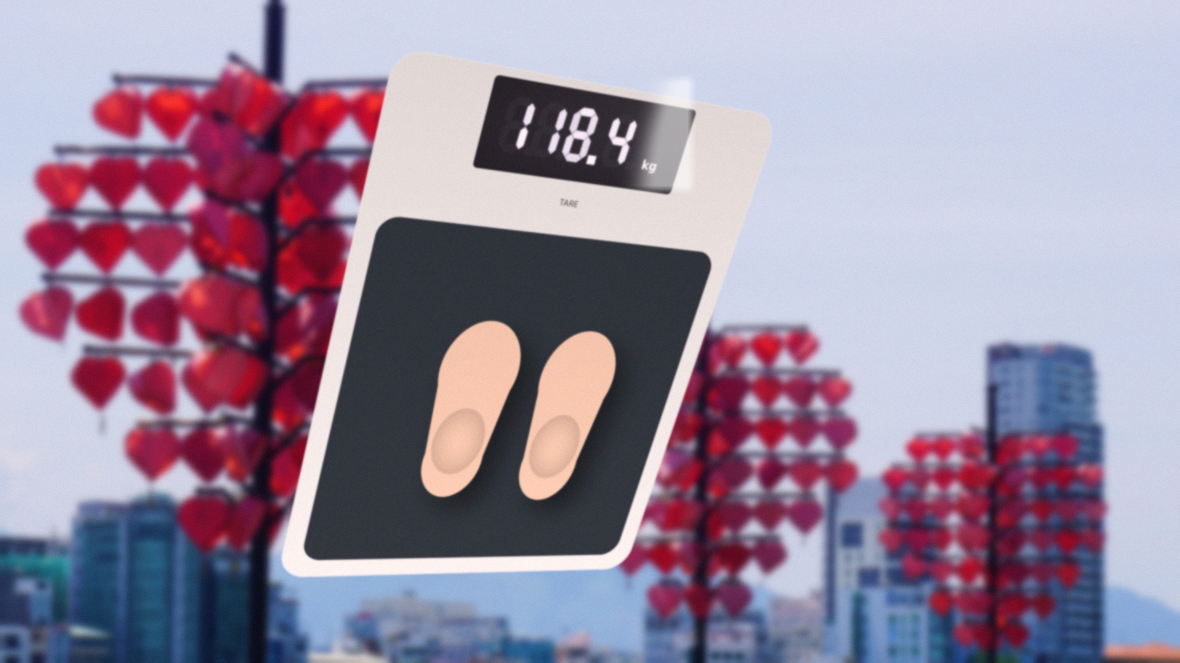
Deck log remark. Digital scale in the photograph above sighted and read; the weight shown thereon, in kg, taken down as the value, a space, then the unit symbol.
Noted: 118.4 kg
